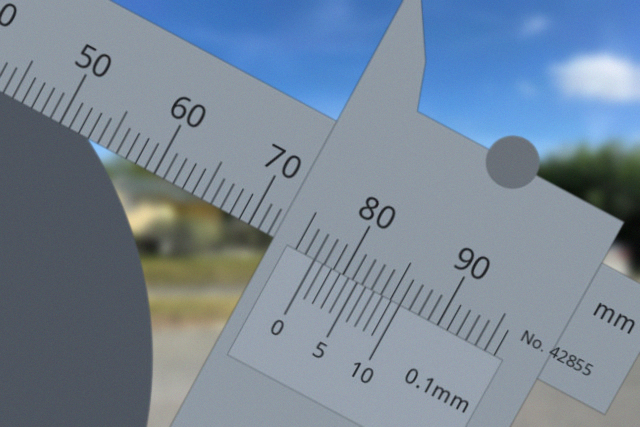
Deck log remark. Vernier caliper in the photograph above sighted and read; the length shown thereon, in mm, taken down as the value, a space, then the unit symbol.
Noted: 77.0 mm
